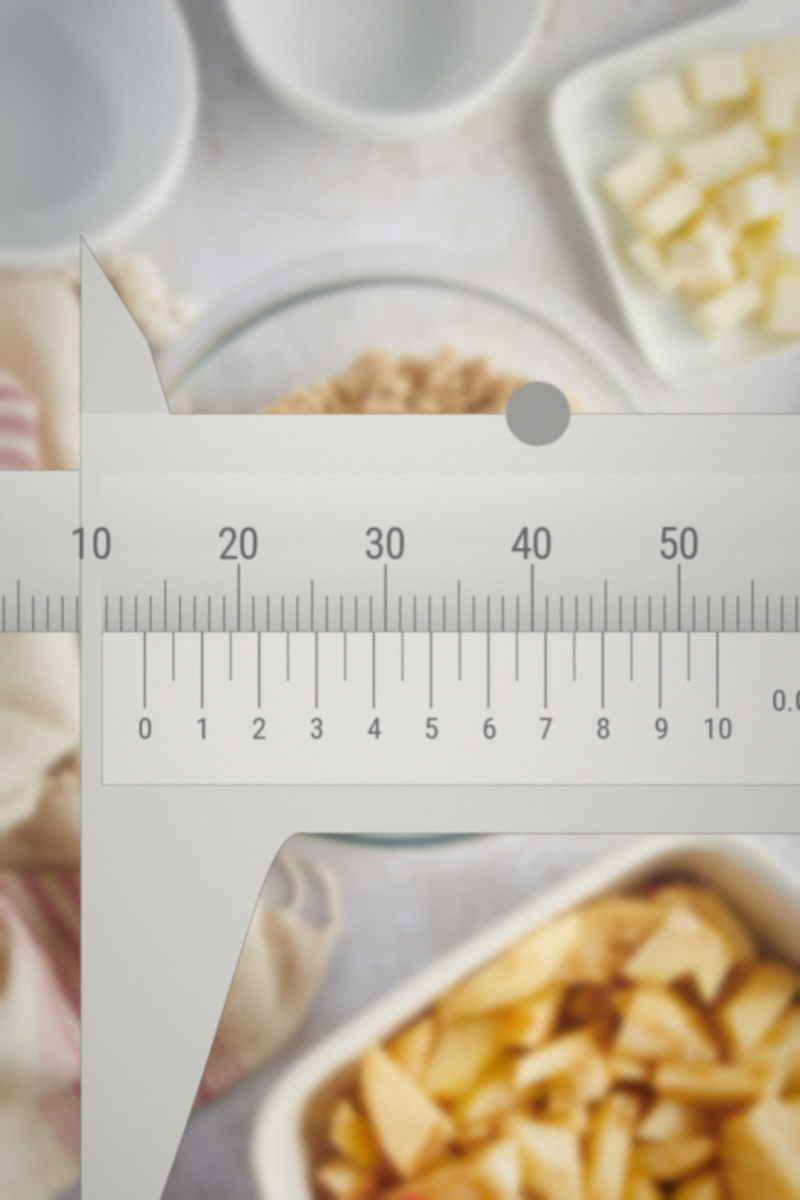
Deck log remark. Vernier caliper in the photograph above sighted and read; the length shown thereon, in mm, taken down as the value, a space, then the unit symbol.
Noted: 13.6 mm
